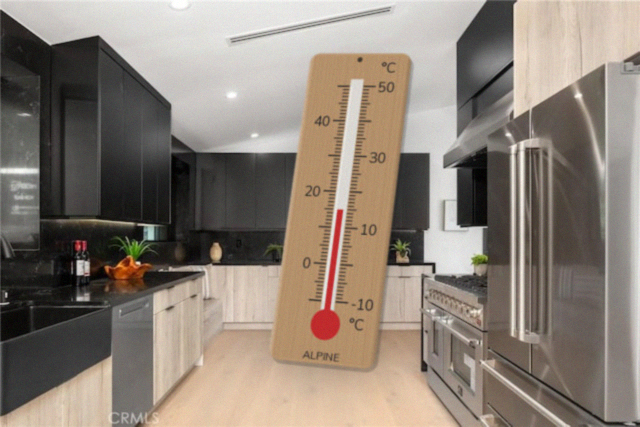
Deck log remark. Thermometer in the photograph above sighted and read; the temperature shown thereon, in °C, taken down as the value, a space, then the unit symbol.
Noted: 15 °C
